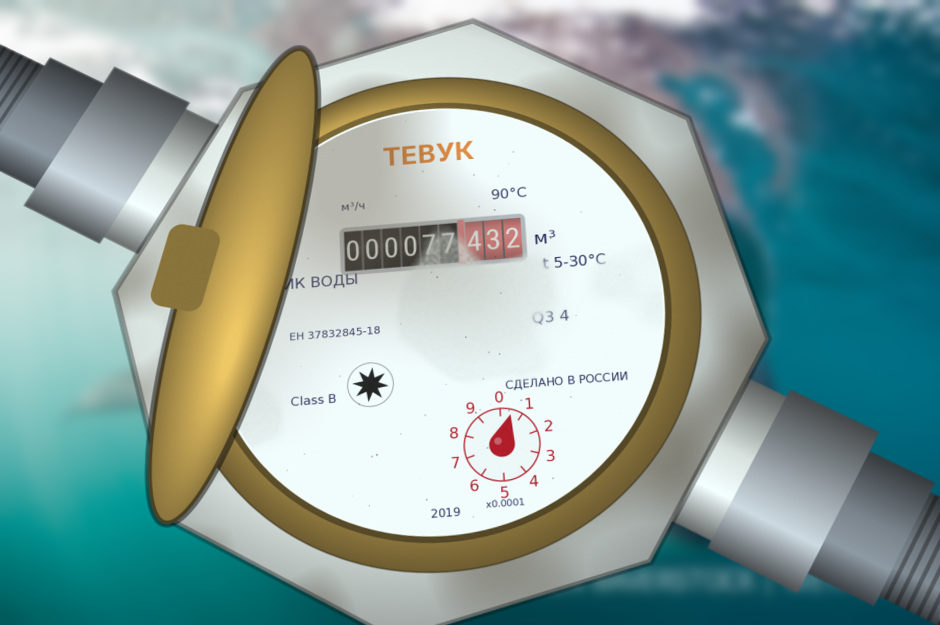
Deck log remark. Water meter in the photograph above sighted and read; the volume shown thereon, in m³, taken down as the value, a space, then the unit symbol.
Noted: 77.4320 m³
